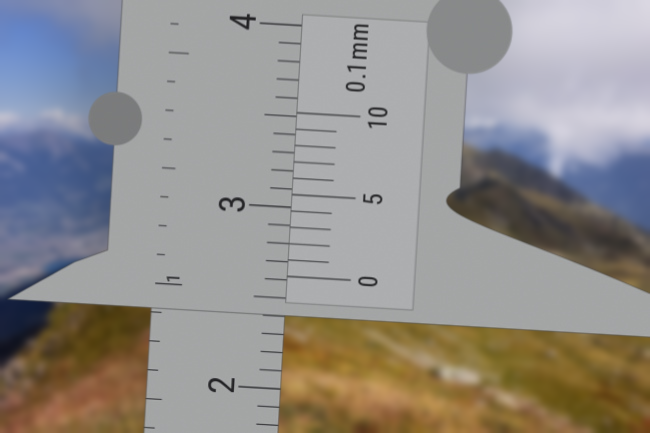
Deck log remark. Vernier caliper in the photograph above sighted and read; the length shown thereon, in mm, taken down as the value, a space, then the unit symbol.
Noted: 26.2 mm
